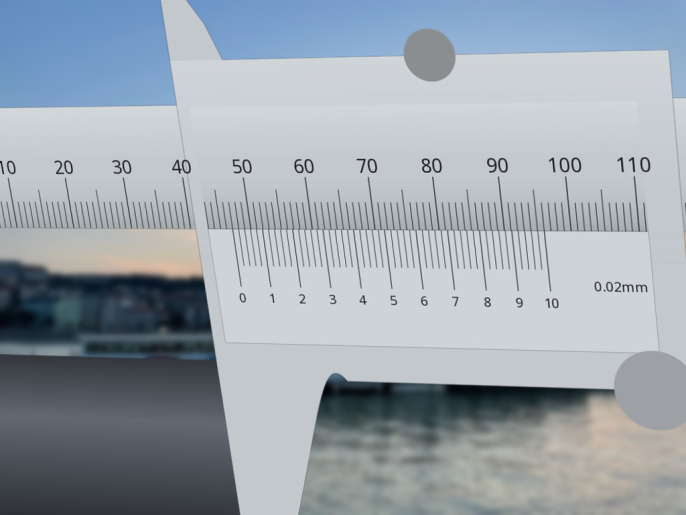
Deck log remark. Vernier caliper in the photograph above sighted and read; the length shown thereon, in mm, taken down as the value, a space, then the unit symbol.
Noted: 47.0 mm
